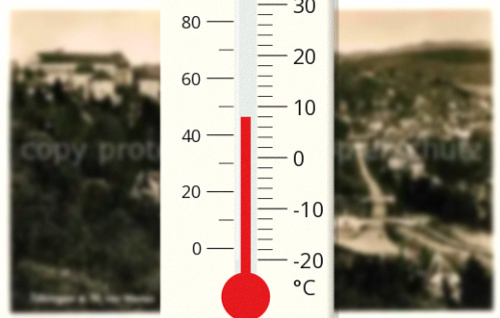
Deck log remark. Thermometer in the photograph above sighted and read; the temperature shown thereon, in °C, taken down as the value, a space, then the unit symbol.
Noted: 8 °C
